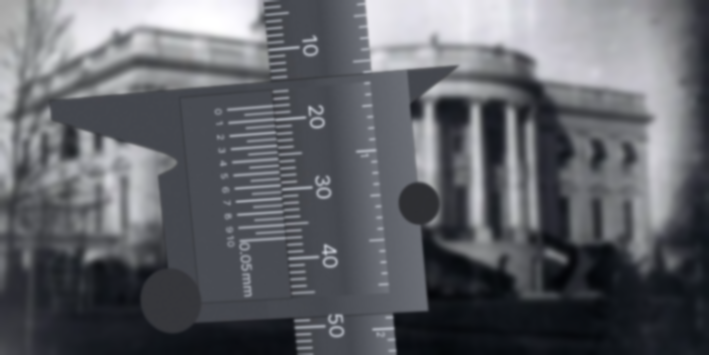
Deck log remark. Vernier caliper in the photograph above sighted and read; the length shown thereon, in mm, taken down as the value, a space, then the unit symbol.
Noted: 18.0 mm
